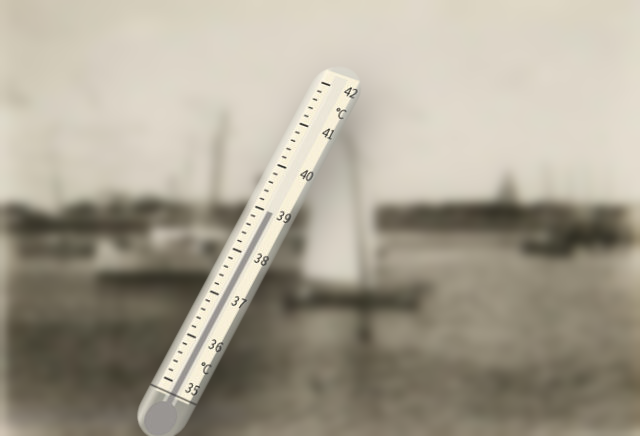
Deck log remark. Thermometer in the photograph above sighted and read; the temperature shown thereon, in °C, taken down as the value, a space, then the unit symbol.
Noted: 39 °C
